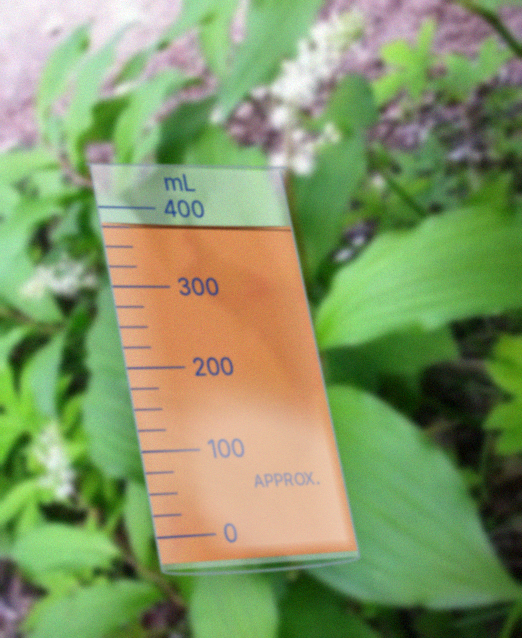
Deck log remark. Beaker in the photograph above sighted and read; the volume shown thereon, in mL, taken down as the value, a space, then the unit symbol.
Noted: 375 mL
